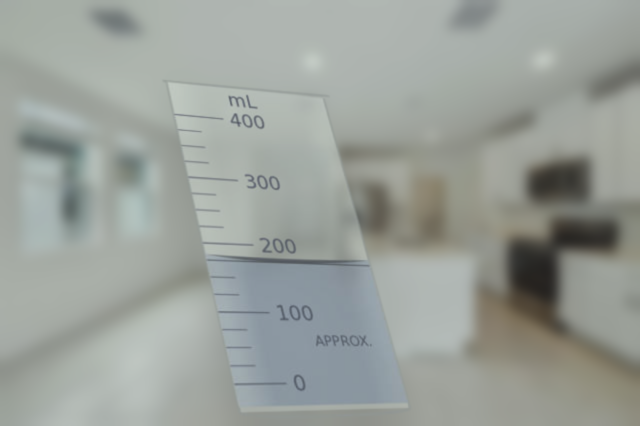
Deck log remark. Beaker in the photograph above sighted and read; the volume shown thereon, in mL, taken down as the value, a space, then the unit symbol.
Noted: 175 mL
